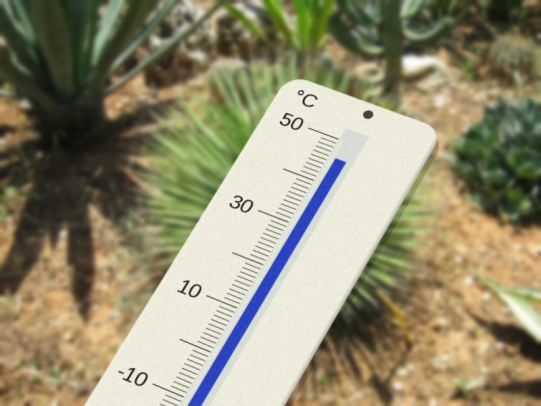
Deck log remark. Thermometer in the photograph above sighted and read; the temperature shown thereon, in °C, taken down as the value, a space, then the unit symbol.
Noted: 46 °C
